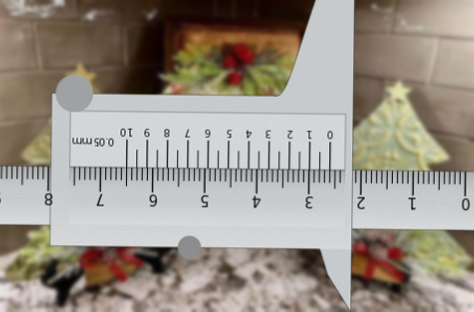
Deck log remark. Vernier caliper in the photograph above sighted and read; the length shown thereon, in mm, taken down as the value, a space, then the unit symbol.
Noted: 26.0 mm
